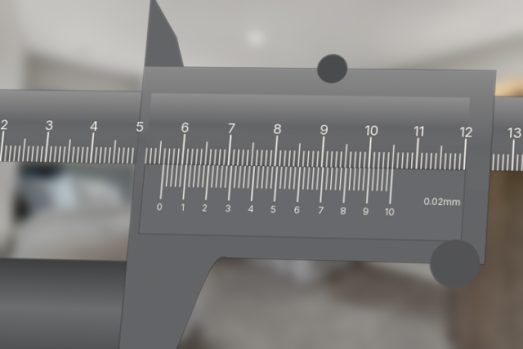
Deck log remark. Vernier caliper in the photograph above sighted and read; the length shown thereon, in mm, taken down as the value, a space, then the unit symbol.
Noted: 56.0 mm
